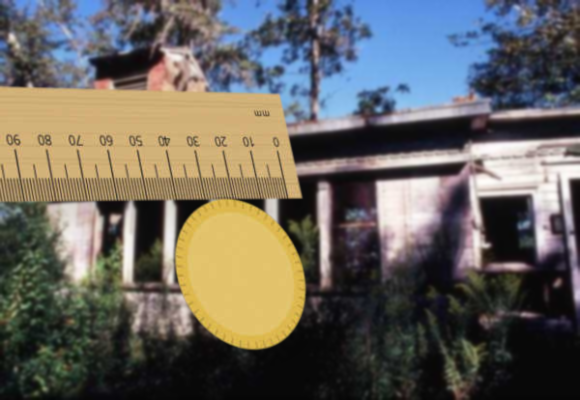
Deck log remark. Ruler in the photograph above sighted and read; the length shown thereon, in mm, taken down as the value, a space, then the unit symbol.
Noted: 45 mm
